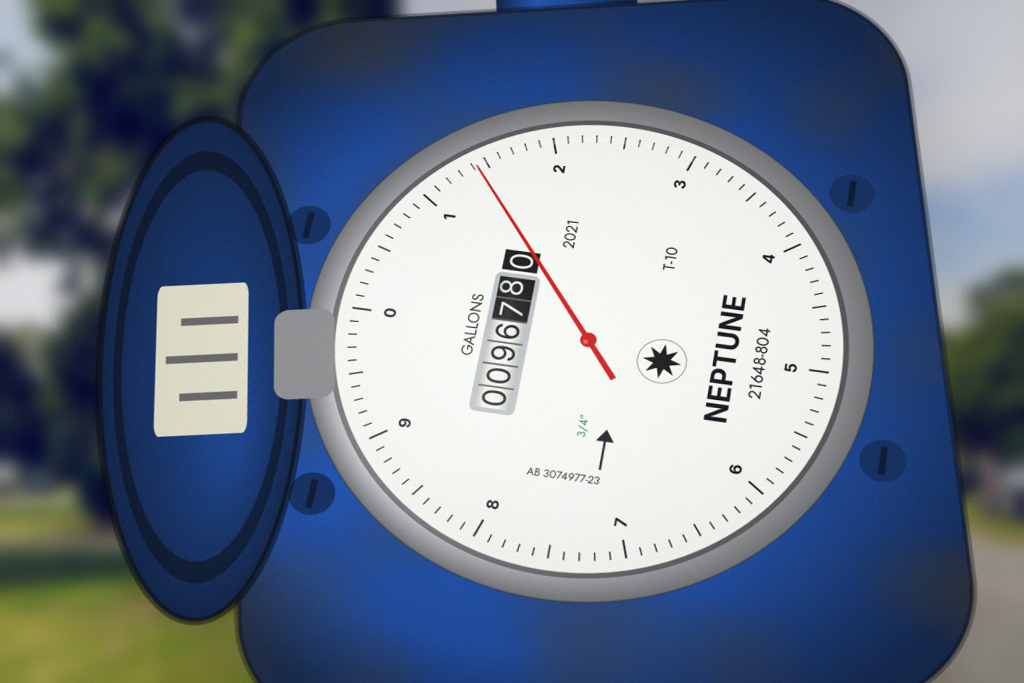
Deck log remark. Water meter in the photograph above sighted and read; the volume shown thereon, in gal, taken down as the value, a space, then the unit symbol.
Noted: 96781.4 gal
